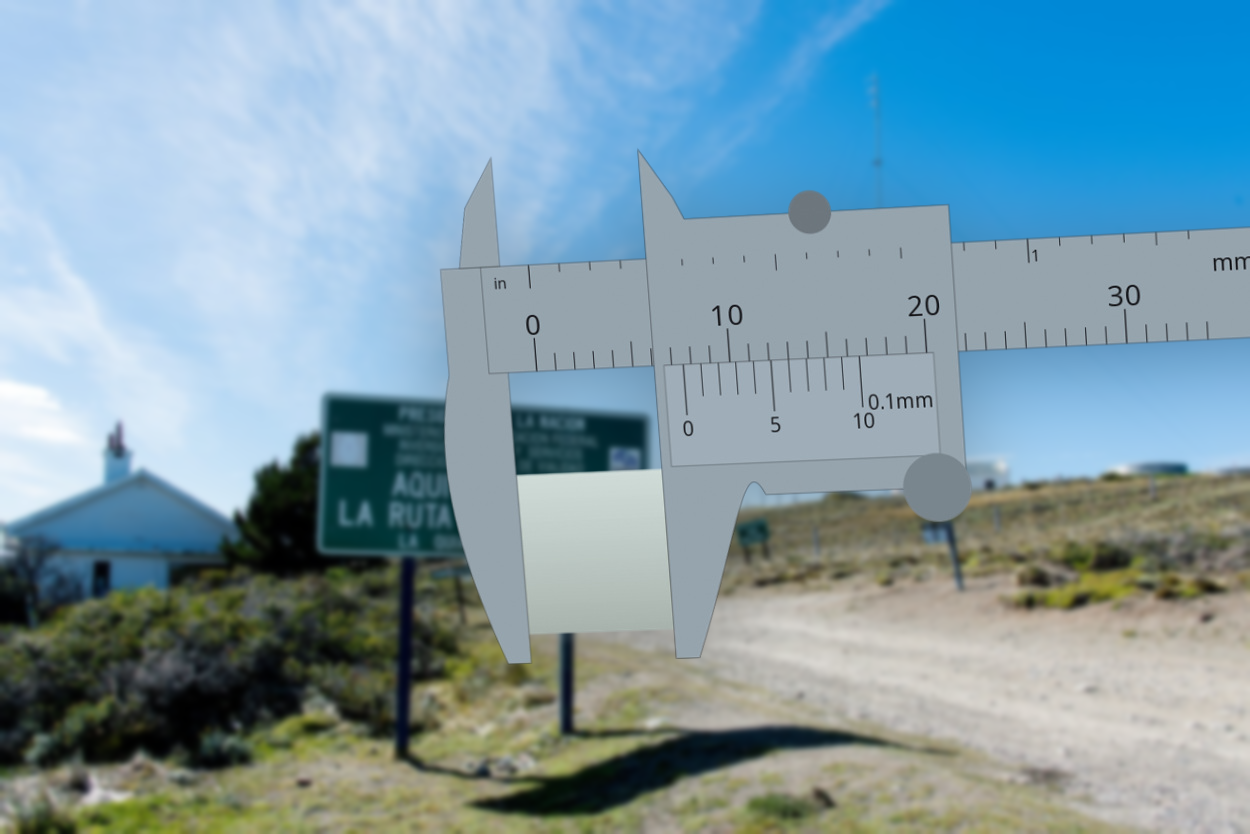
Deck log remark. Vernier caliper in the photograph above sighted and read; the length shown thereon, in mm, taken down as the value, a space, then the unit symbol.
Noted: 7.6 mm
